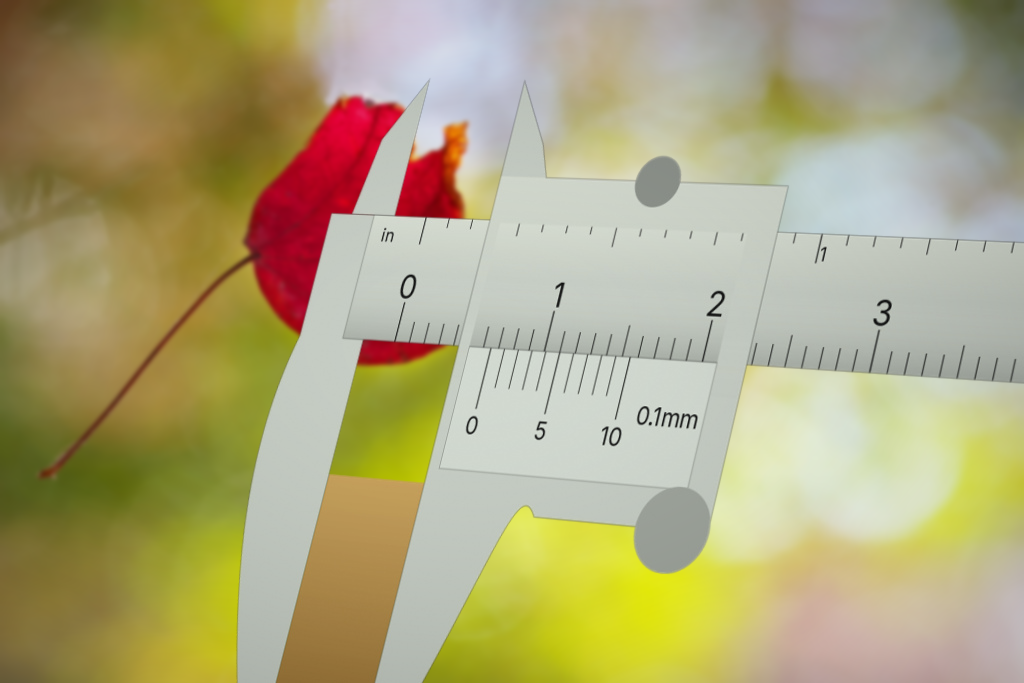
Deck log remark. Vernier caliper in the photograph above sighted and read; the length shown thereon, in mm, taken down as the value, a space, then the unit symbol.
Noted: 6.5 mm
